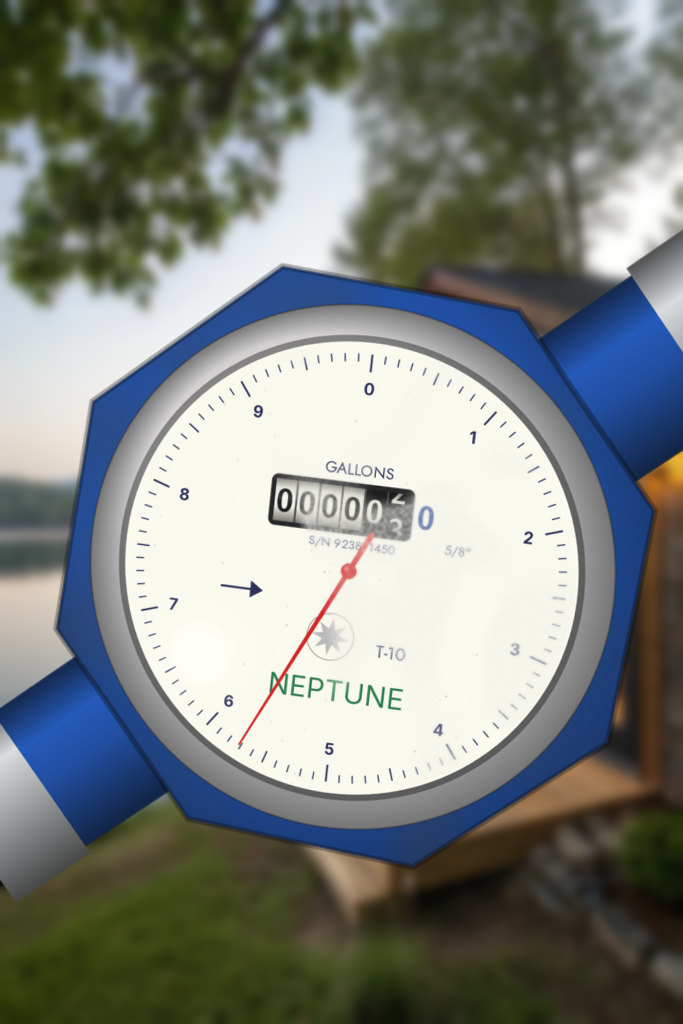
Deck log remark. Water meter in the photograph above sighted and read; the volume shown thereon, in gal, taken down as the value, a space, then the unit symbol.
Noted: 25.7 gal
